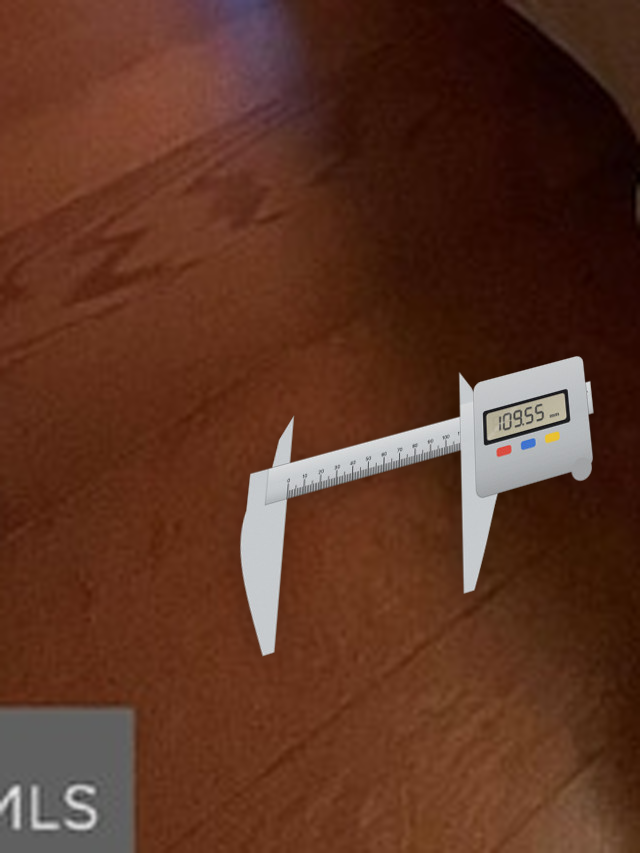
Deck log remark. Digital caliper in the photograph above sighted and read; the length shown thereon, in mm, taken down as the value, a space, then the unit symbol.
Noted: 109.55 mm
